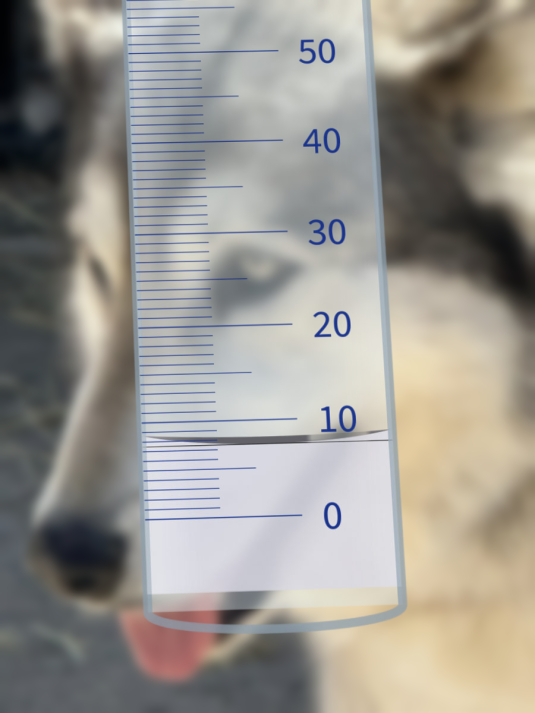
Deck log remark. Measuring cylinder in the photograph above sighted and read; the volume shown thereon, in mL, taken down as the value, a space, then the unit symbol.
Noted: 7.5 mL
